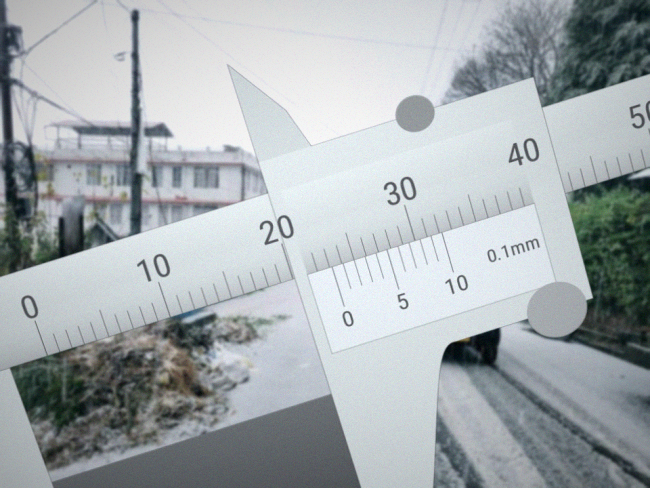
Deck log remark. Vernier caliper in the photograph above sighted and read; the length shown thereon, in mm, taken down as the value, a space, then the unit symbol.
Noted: 23.2 mm
